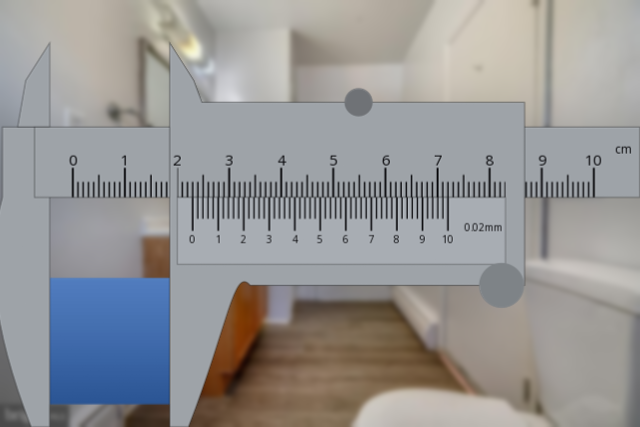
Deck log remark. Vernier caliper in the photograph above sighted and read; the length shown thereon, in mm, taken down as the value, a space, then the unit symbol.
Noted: 23.0 mm
